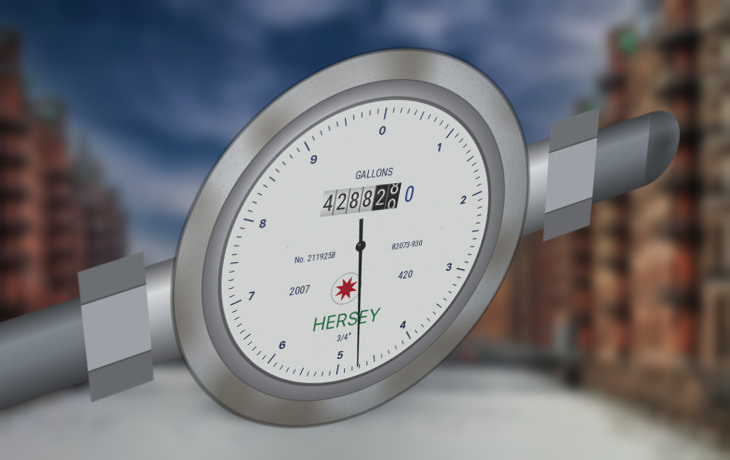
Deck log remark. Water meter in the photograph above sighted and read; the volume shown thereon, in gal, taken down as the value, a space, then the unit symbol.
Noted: 4288284.7 gal
